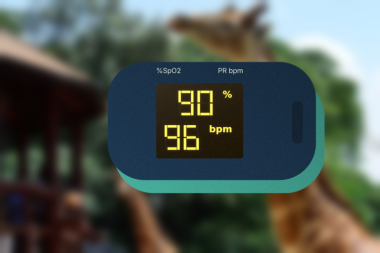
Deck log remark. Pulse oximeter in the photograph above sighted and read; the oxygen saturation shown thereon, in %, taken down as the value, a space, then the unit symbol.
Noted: 90 %
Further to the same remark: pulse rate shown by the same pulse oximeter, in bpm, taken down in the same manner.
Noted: 96 bpm
